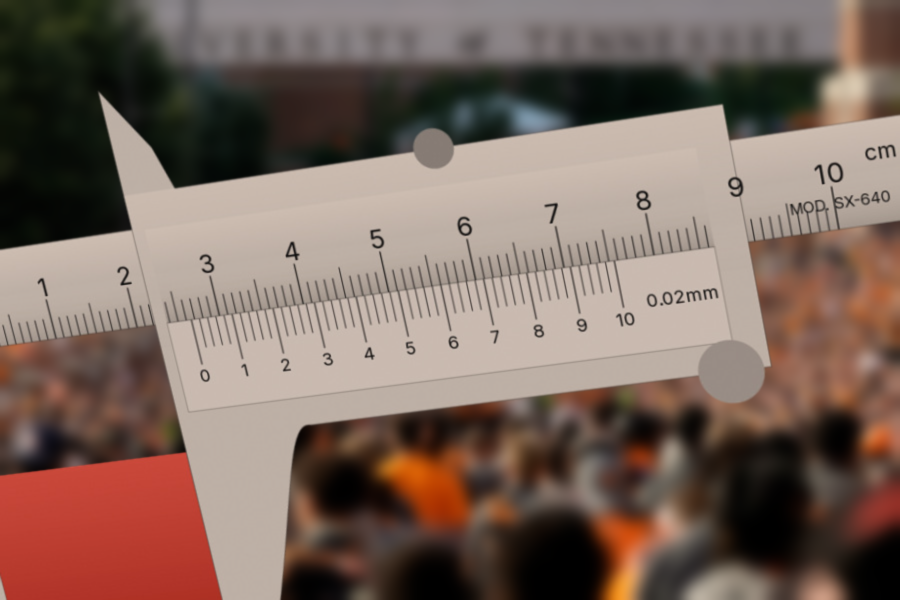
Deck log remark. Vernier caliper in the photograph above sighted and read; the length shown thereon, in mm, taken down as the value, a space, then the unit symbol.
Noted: 26.6 mm
